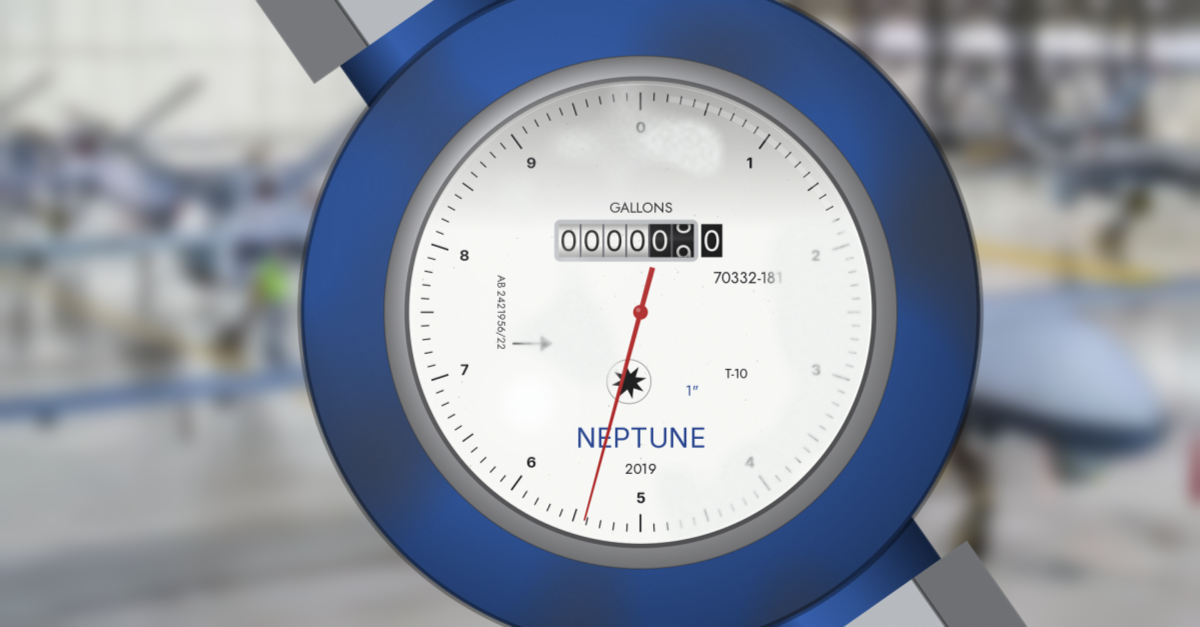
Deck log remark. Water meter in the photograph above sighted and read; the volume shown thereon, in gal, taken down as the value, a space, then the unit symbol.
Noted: 85.4 gal
